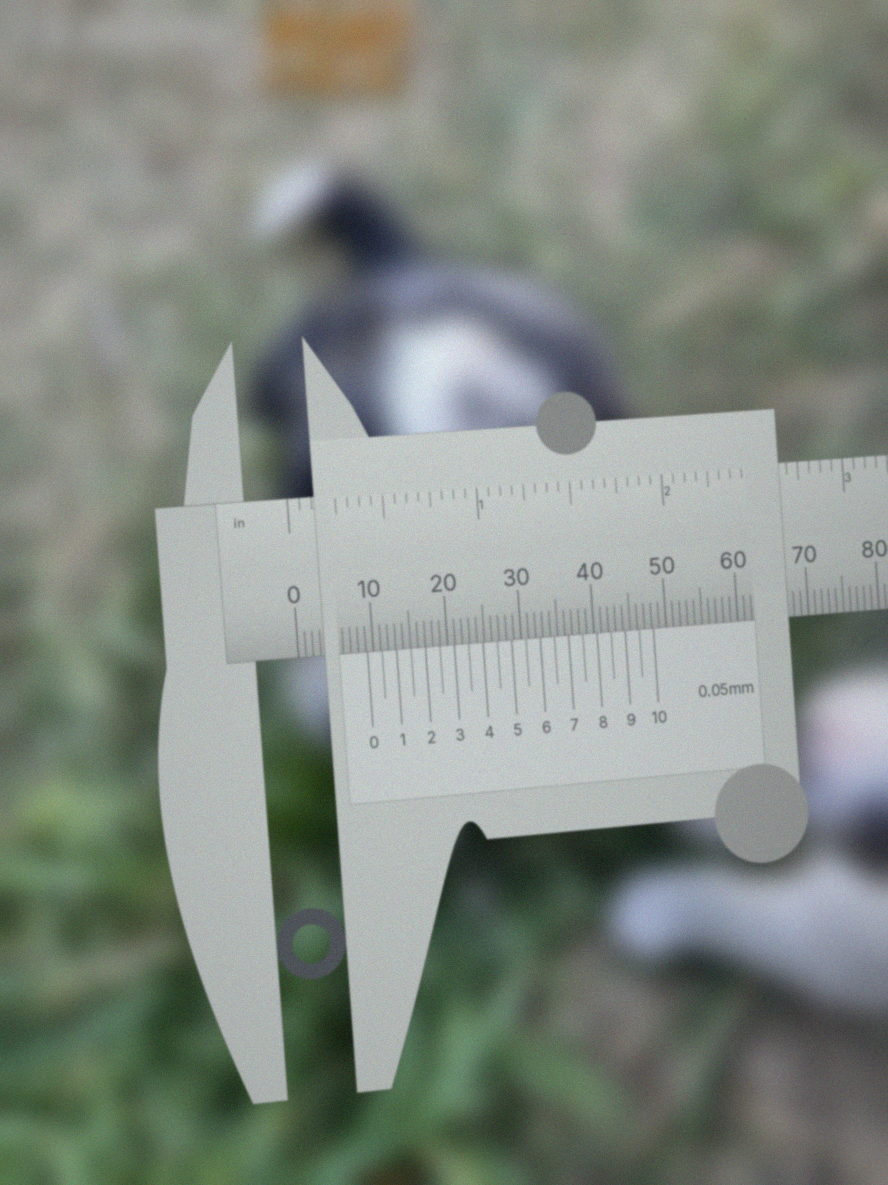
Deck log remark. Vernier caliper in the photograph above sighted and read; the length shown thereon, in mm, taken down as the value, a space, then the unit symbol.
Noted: 9.2 mm
